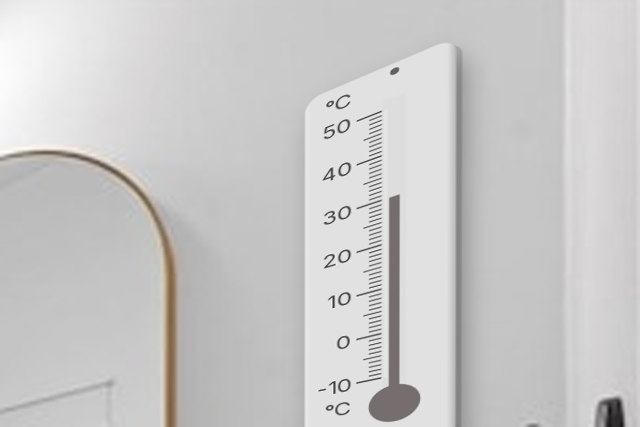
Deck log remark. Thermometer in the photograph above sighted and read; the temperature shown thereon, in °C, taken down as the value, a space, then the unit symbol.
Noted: 30 °C
